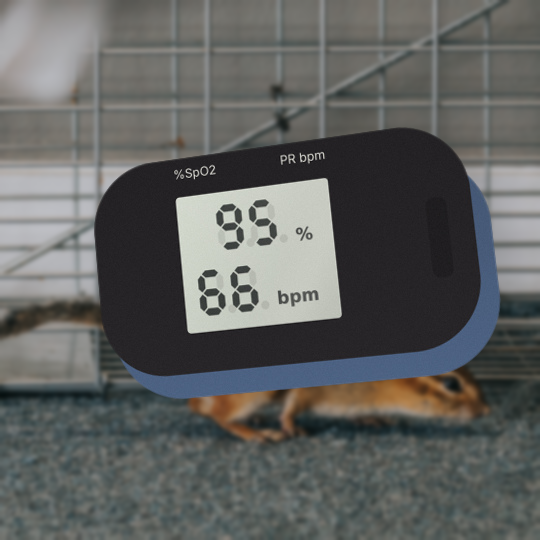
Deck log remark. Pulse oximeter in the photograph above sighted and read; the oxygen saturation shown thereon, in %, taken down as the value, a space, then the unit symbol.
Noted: 95 %
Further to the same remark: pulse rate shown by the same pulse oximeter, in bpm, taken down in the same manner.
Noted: 66 bpm
